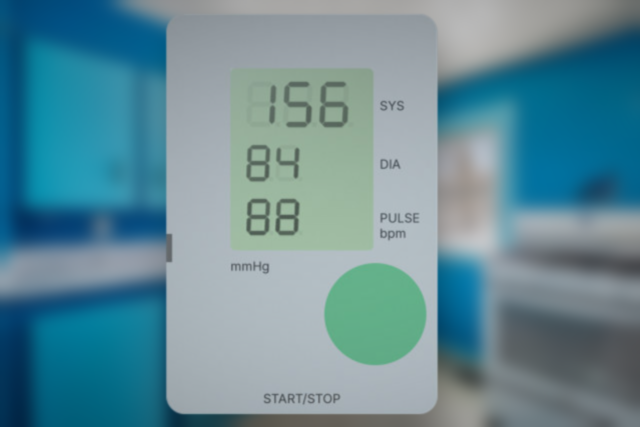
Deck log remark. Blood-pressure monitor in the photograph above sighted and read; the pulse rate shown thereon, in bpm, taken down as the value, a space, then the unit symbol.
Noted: 88 bpm
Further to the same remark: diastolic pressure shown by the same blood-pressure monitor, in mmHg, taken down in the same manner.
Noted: 84 mmHg
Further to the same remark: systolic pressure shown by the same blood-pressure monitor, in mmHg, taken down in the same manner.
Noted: 156 mmHg
